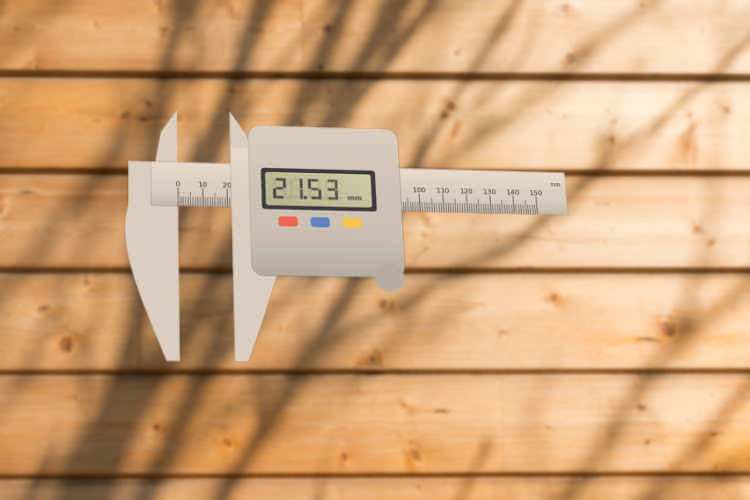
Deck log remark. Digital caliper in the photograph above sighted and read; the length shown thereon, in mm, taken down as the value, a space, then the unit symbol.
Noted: 21.53 mm
